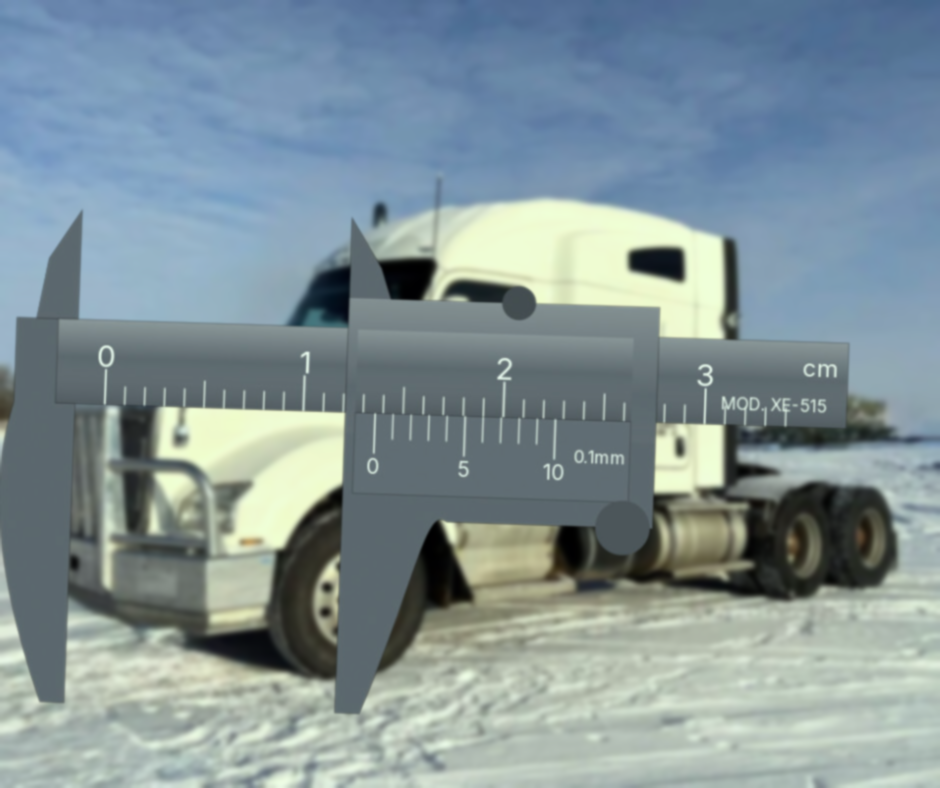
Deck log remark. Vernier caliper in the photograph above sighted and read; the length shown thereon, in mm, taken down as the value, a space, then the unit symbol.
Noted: 13.6 mm
